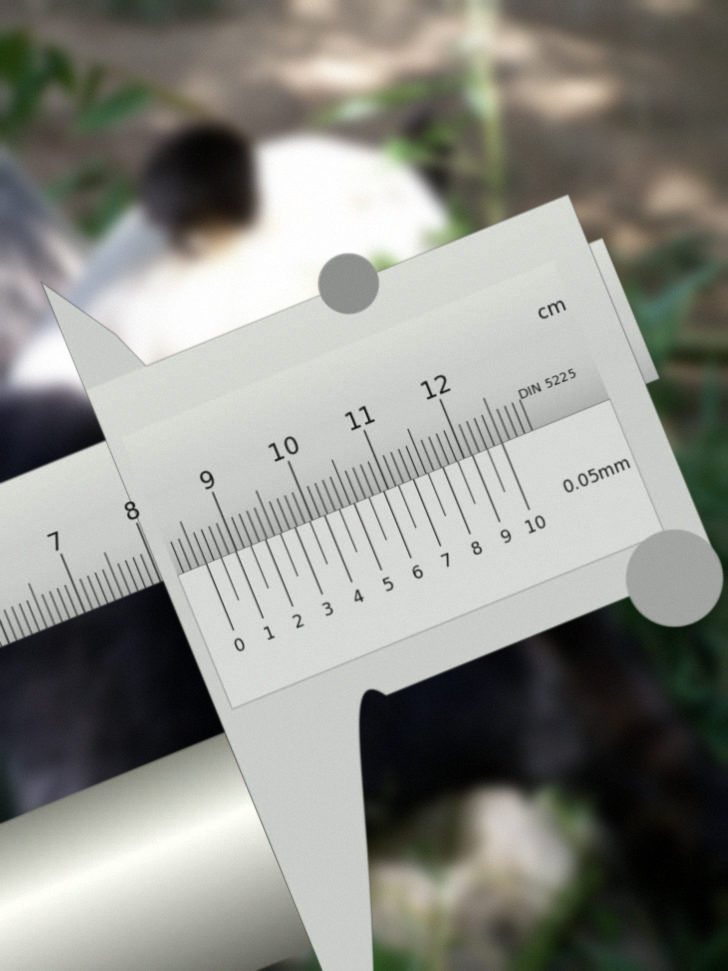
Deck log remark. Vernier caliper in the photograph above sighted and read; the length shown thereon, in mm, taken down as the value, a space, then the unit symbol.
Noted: 86.0 mm
